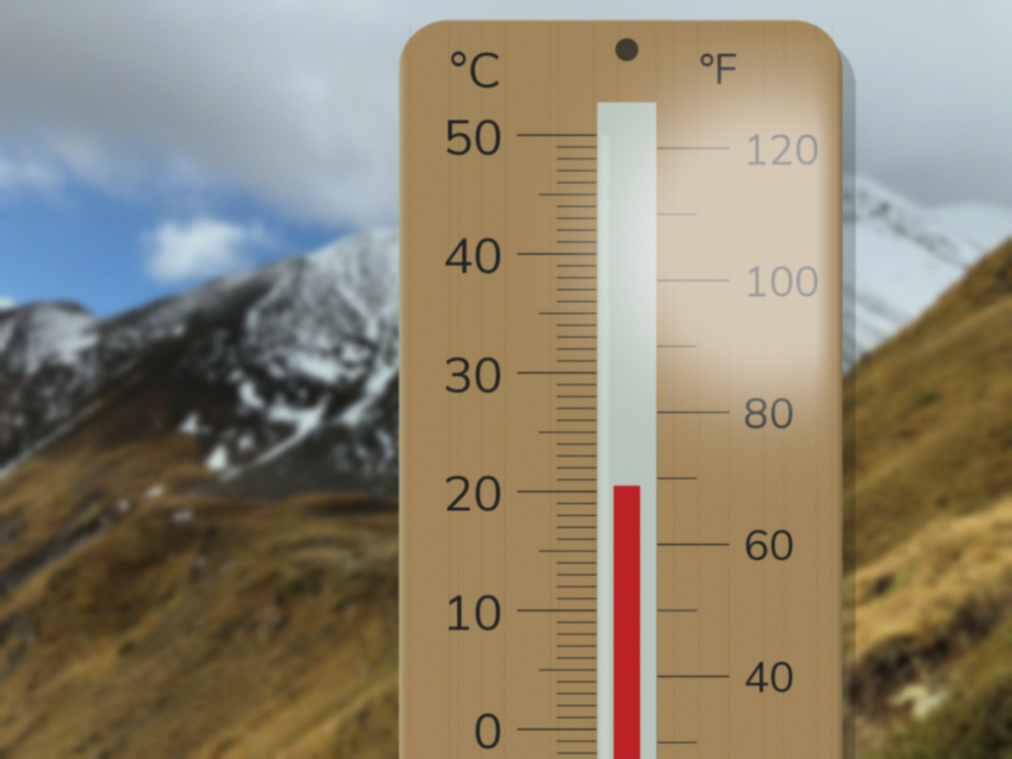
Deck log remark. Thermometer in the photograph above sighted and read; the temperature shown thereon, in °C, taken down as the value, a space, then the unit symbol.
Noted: 20.5 °C
